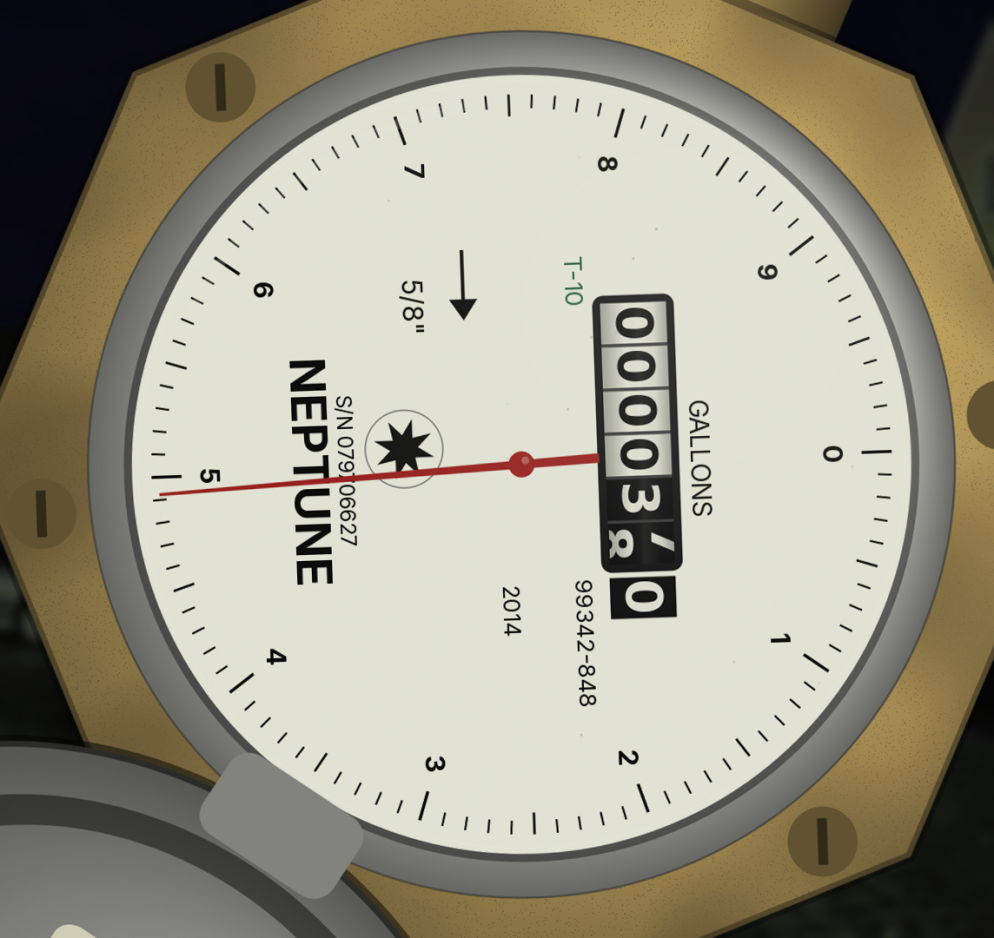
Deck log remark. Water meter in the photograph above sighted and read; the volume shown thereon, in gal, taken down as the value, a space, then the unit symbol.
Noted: 374.9 gal
